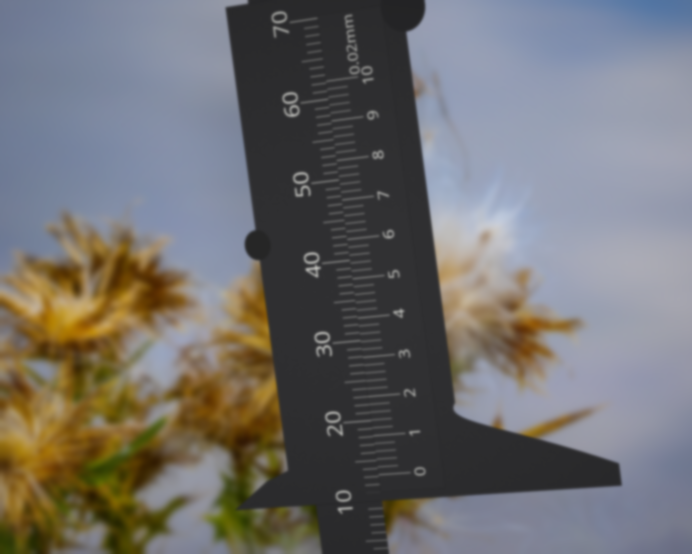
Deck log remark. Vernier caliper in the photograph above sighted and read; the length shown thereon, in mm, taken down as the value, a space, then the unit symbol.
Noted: 13.2 mm
